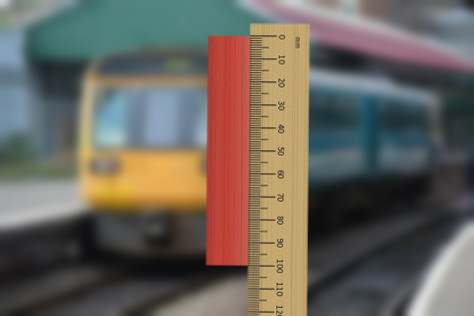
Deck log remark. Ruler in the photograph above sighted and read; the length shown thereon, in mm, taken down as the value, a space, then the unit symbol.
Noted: 100 mm
